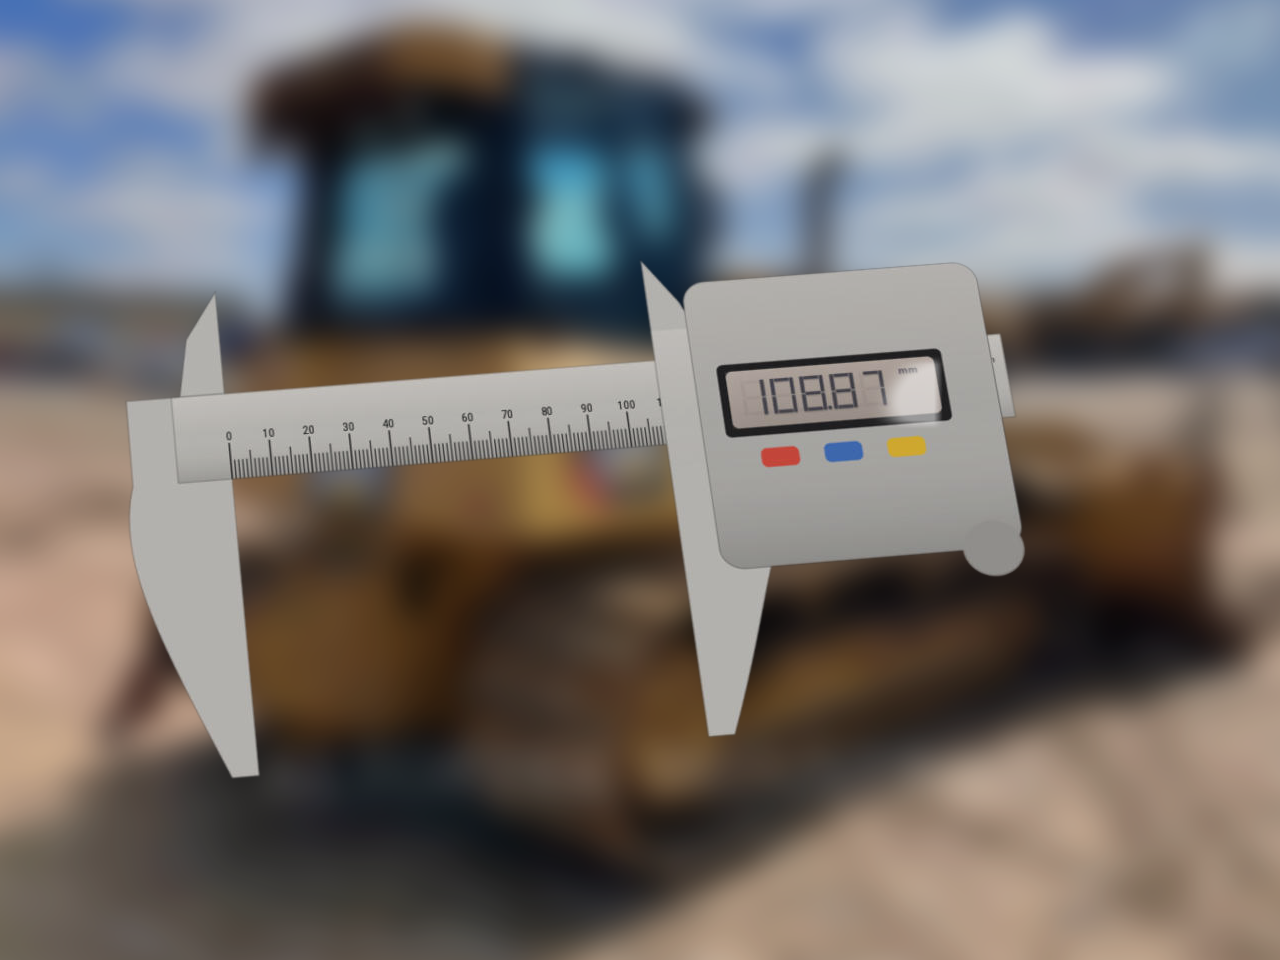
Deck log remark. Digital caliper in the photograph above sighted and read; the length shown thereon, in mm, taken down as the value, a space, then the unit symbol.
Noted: 108.87 mm
